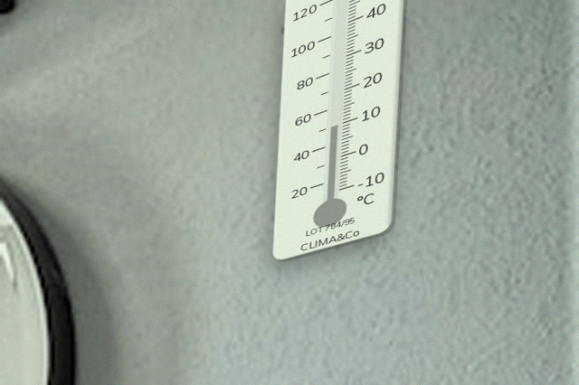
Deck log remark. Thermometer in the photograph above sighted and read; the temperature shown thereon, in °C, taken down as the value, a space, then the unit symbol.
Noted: 10 °C
